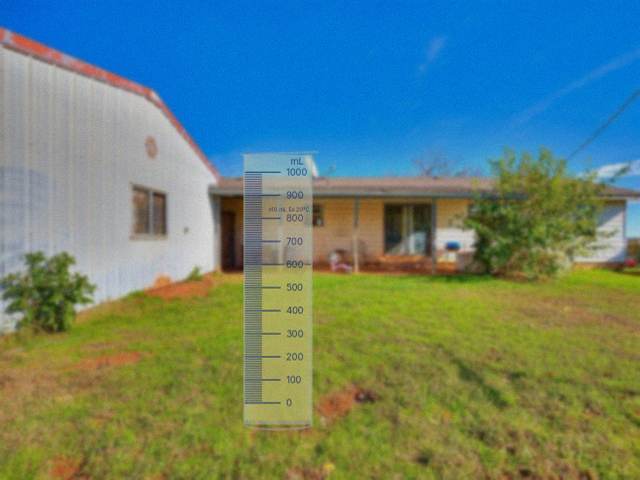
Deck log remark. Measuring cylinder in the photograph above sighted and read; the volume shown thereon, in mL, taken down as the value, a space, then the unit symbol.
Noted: 600 mL
